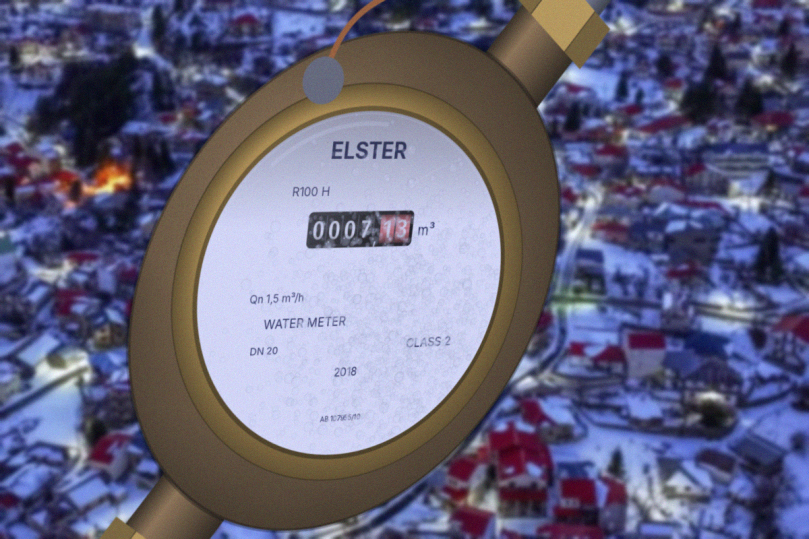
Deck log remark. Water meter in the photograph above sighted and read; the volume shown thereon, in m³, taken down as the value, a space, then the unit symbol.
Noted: 7.13 m³
